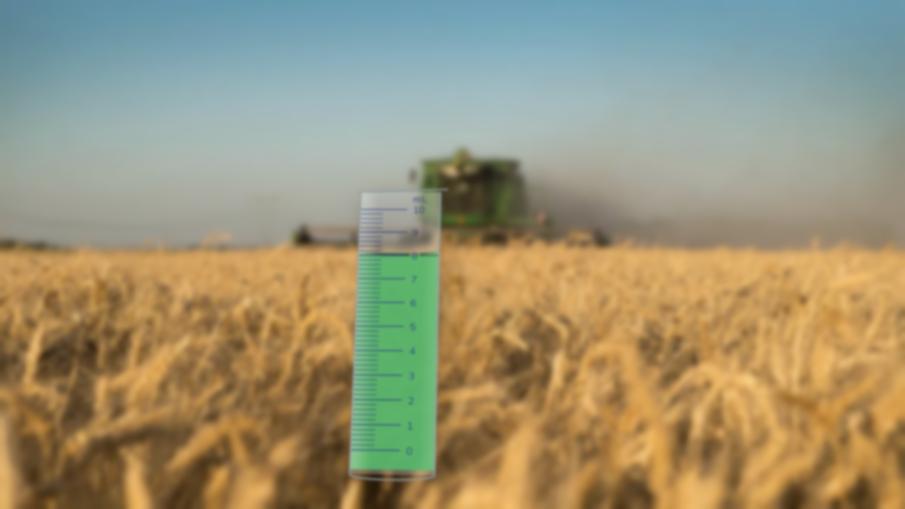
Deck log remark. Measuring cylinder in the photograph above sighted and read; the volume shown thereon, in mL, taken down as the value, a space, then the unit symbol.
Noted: 8 mL
